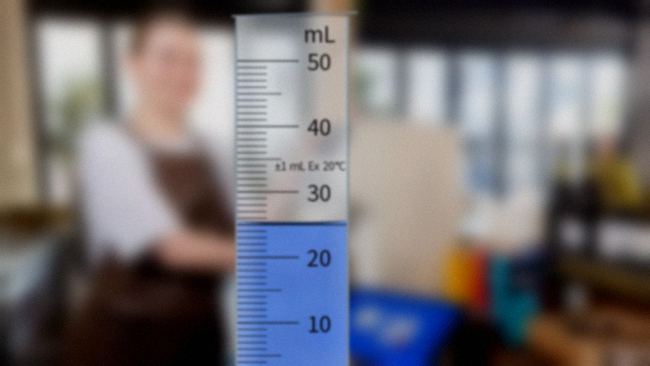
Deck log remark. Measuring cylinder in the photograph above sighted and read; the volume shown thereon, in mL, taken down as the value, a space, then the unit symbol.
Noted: 25 mL
